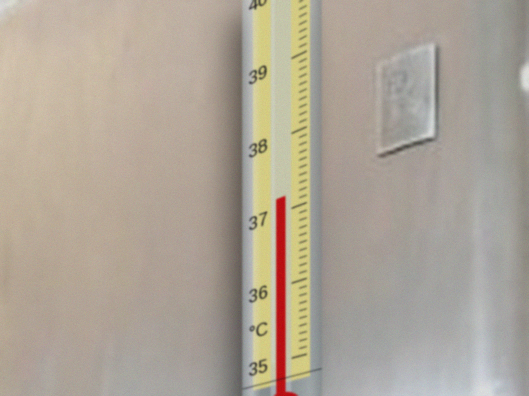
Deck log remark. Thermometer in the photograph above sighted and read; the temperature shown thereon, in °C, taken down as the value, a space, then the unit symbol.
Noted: 37.2 °C
